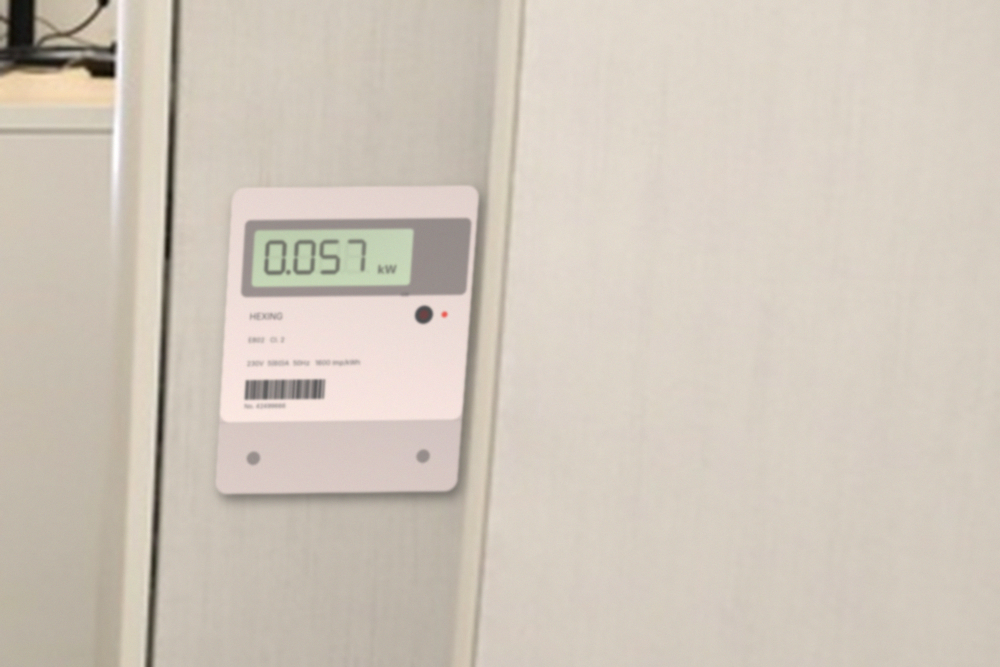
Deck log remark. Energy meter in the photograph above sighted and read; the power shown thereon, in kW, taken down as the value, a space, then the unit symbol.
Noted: 0.057 kW
